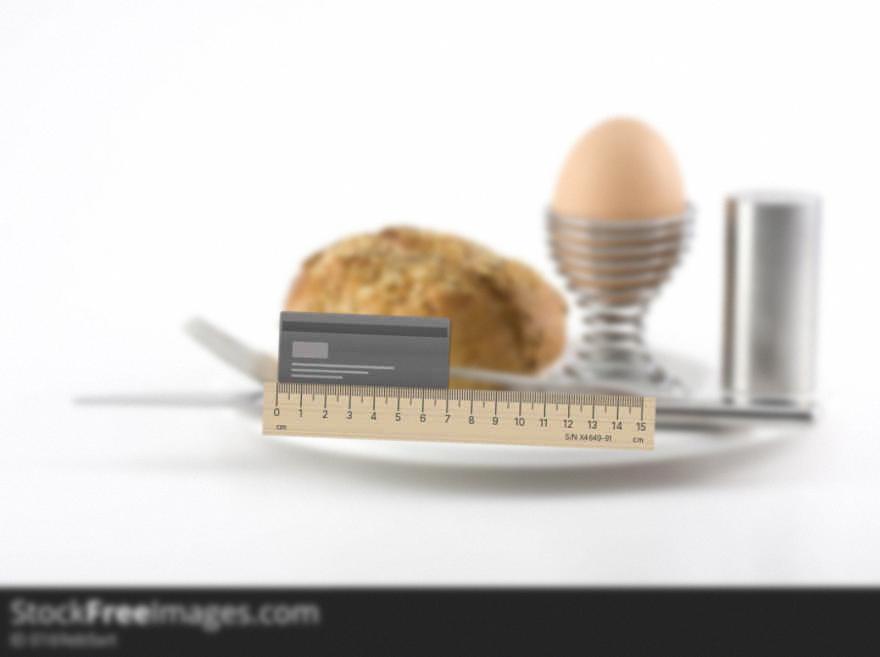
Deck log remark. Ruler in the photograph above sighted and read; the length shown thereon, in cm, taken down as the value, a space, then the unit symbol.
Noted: 7 cm
